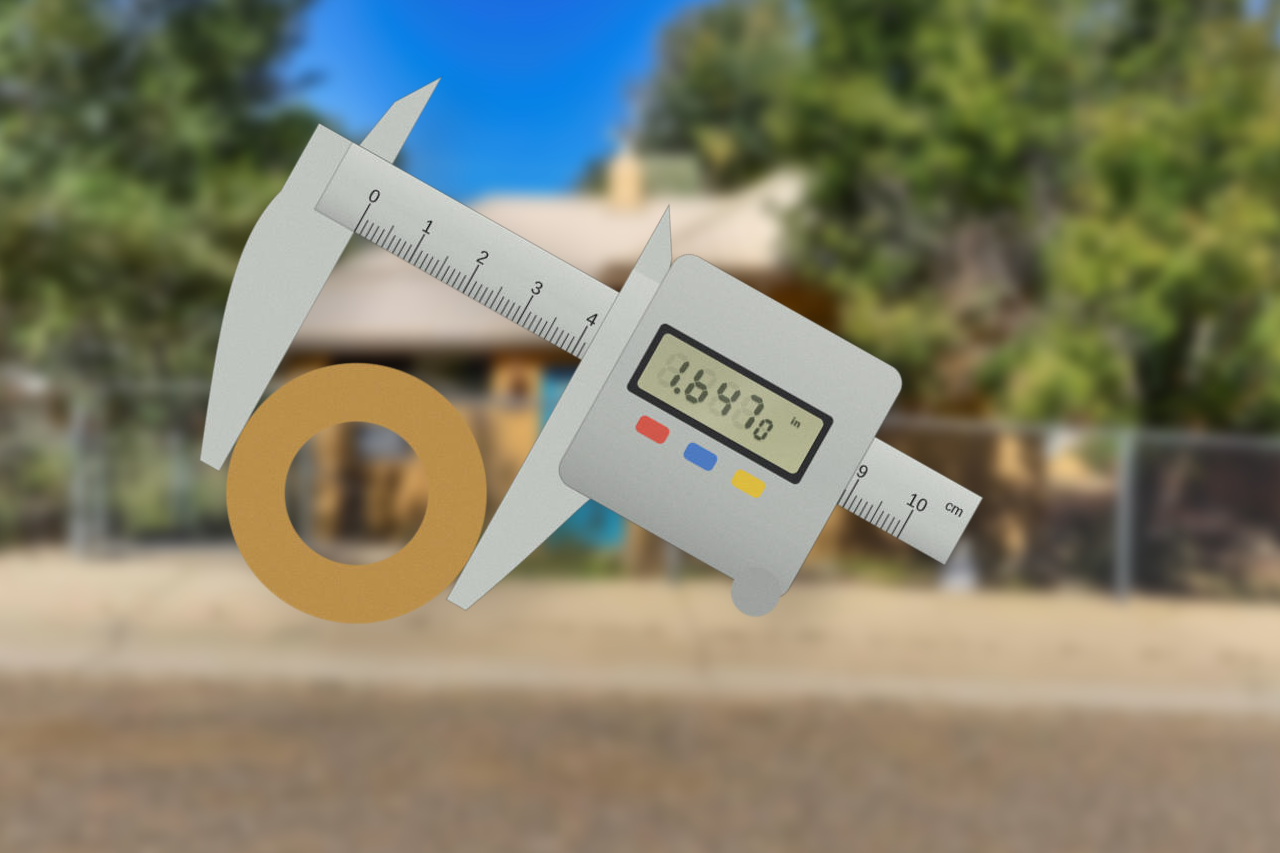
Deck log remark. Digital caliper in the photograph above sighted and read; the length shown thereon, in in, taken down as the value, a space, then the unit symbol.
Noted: 1.6470 in
